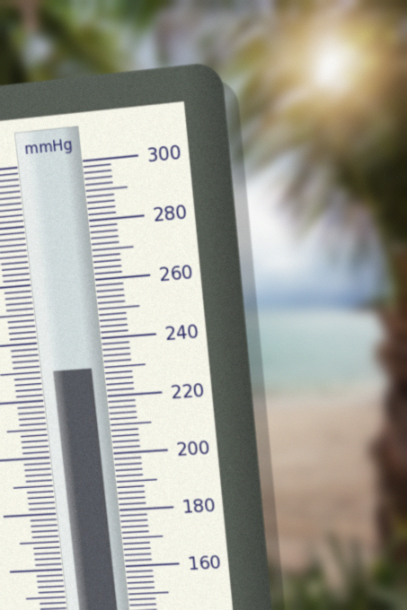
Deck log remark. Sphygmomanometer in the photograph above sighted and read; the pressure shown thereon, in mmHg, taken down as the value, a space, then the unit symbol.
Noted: 230 mmHg
